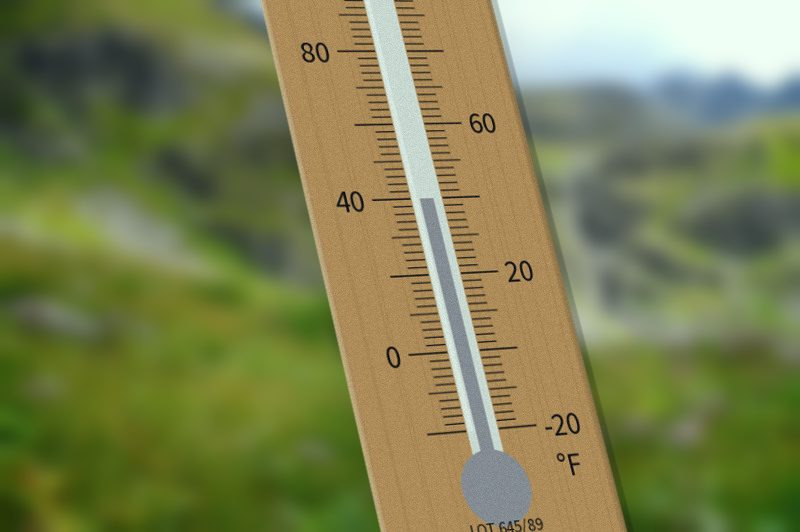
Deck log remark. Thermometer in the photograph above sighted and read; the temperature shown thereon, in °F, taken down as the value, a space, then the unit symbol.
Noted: 40 °F
